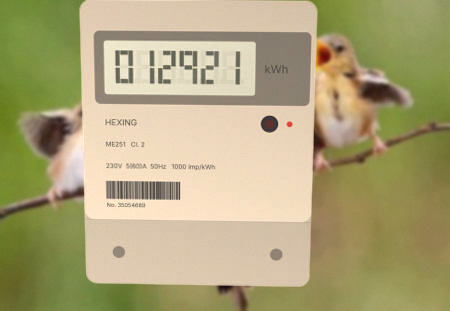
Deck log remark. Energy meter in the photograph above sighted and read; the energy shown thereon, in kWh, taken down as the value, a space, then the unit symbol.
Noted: 12921 kWh
